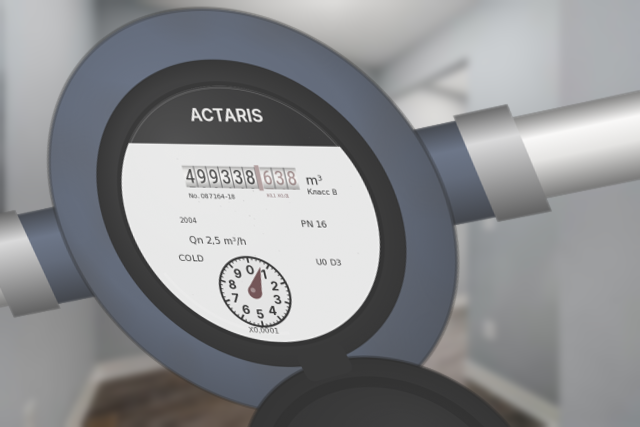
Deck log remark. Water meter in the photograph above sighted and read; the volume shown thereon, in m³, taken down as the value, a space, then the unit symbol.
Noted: 499338.6380 m³
